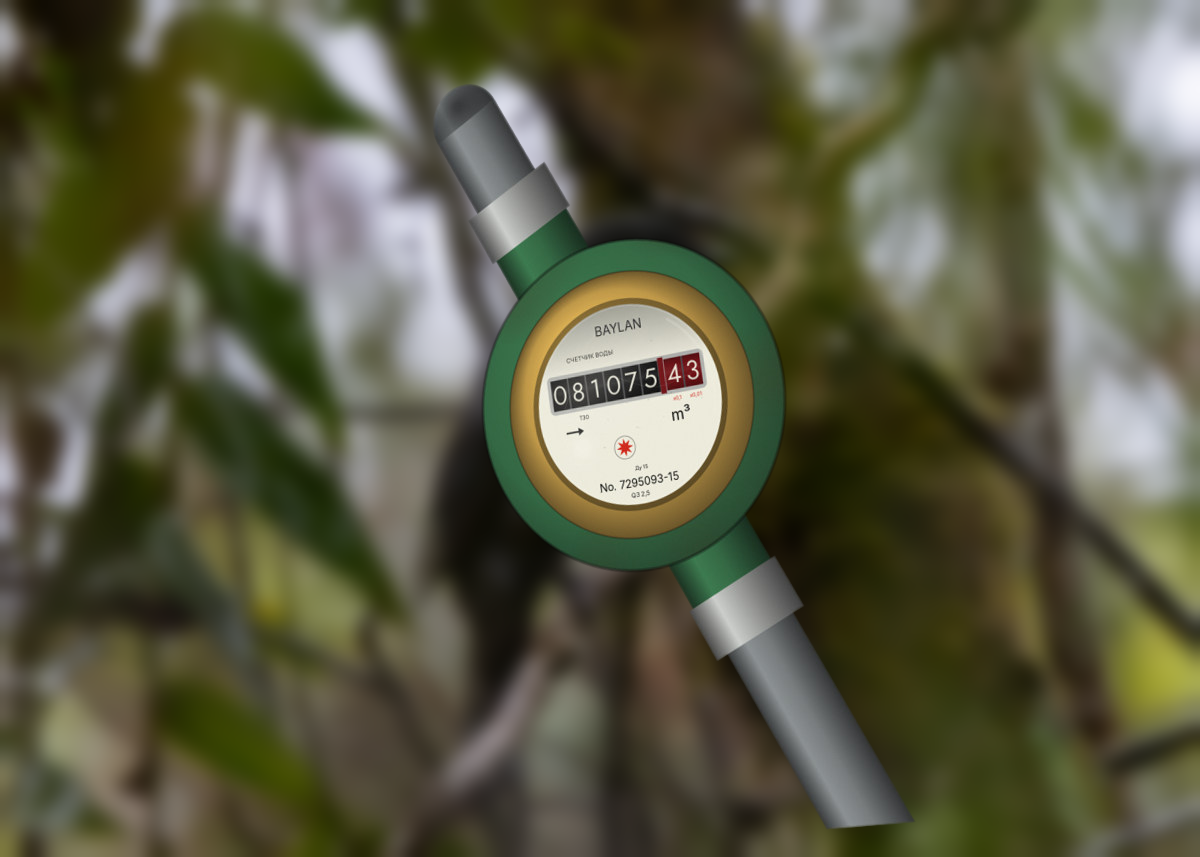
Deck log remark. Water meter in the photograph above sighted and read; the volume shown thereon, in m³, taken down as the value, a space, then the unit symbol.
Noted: 81075.43 m³
